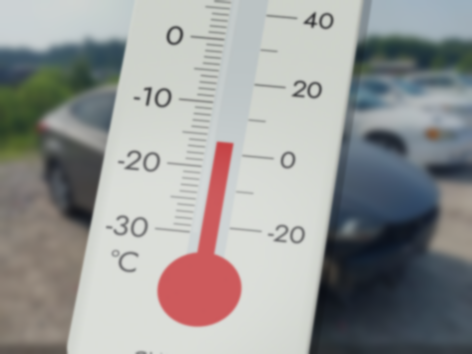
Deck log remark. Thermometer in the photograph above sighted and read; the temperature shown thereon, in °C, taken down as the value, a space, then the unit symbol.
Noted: -16 °C
